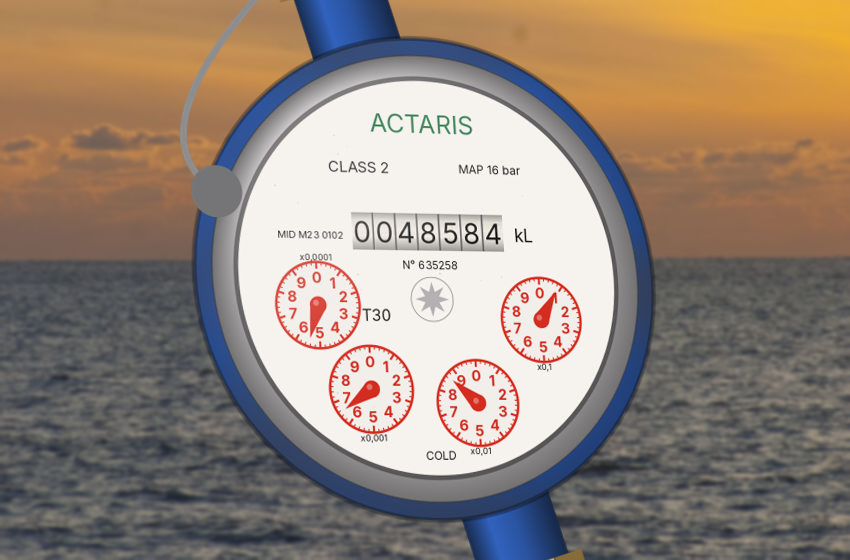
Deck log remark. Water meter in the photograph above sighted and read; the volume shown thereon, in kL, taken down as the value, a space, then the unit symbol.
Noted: 48584.0865 kL
